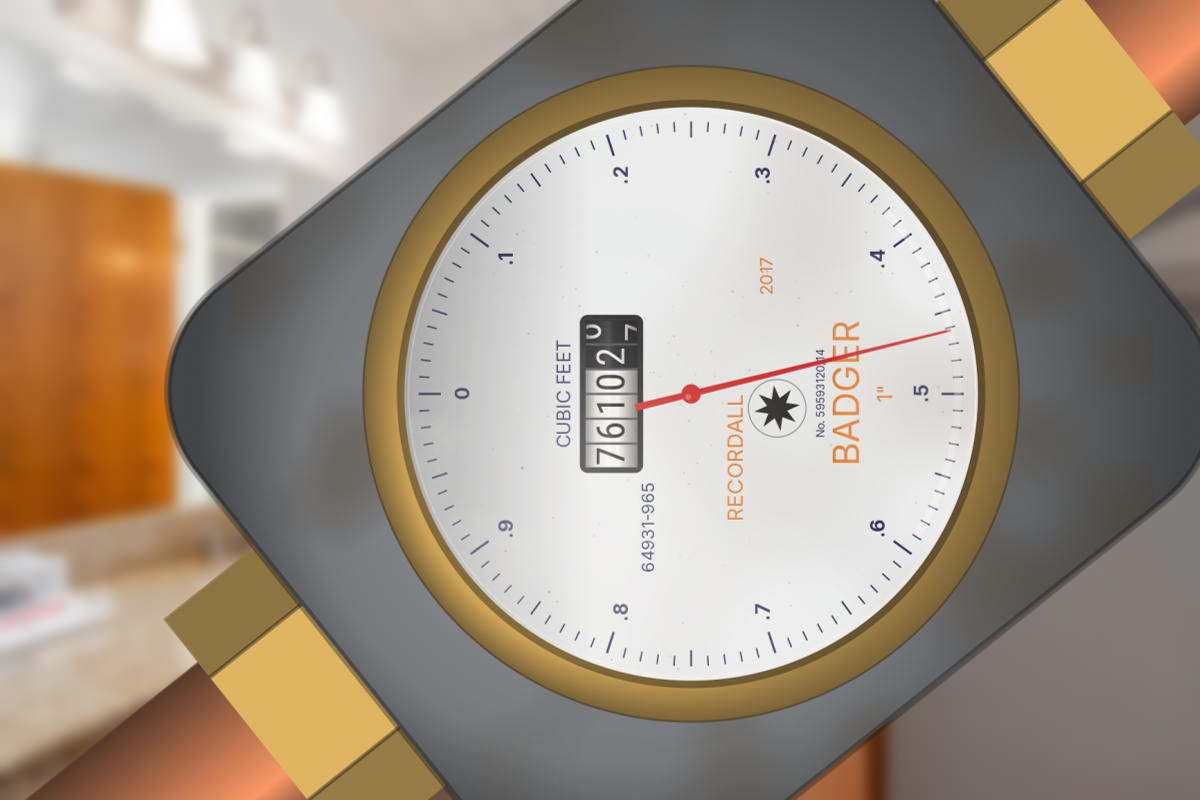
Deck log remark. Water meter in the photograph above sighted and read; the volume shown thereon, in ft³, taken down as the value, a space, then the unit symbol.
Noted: 761026.46 ft³
